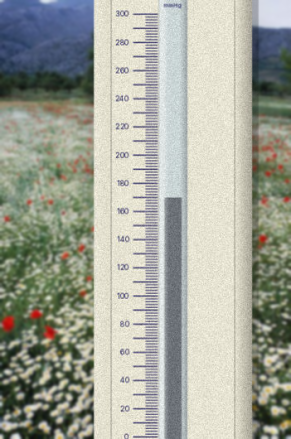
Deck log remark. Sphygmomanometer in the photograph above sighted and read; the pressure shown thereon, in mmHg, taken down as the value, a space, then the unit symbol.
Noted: 170 mmHg
